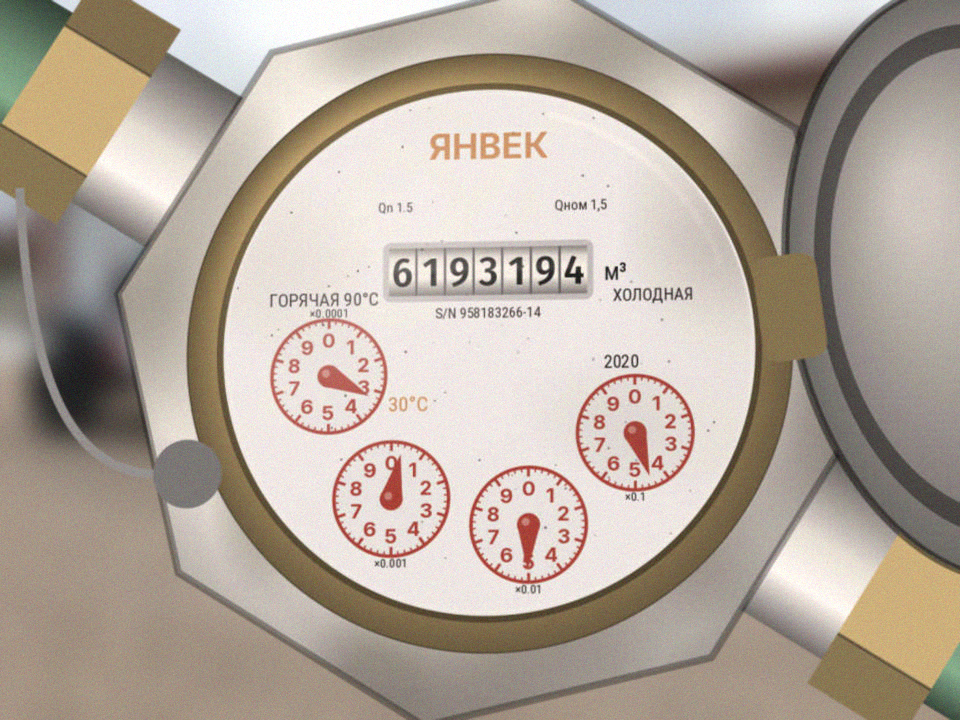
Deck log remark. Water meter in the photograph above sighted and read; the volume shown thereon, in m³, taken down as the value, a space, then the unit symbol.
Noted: 6193194.4503 m³
